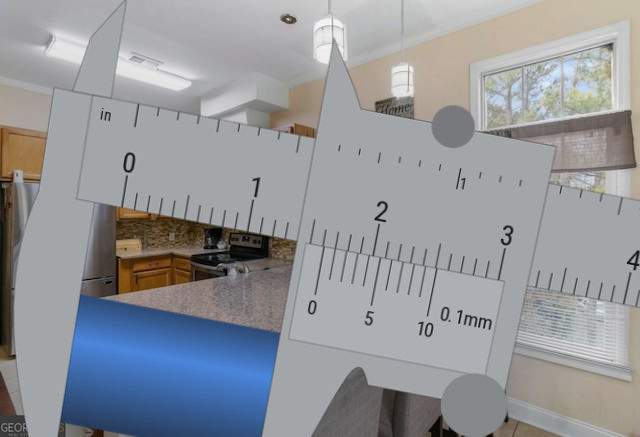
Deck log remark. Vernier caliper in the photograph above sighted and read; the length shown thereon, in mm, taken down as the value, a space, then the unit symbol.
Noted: 16.1 mm
